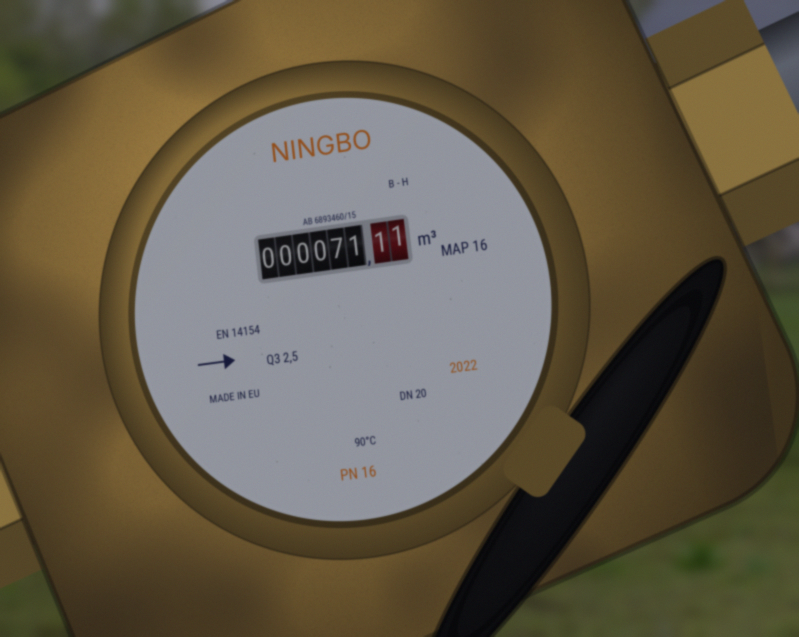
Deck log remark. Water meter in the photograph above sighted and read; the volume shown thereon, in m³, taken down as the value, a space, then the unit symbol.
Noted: 71.11 m³
